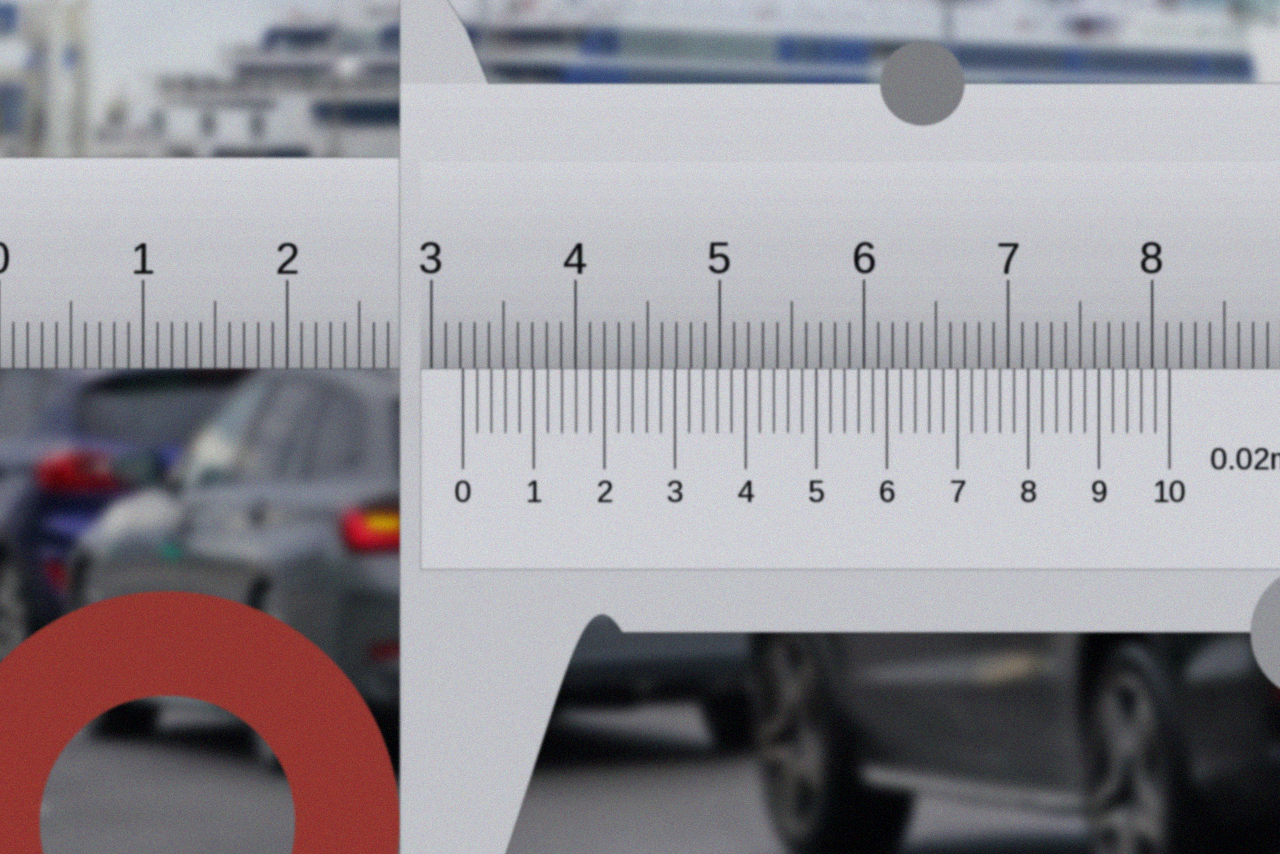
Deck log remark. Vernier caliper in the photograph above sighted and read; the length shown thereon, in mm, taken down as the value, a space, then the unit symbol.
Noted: 32.2 mm
